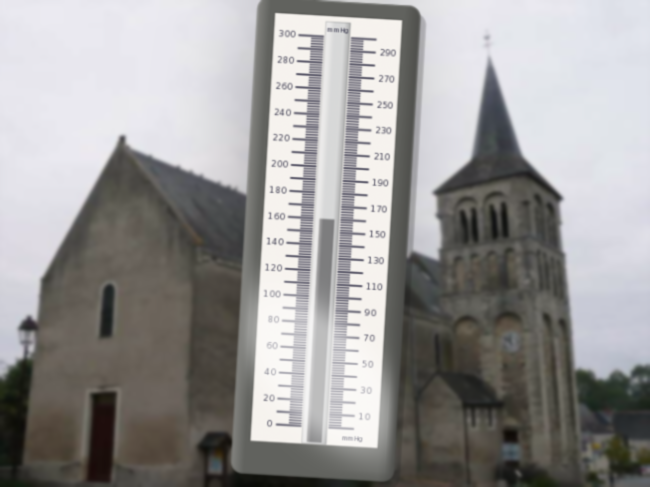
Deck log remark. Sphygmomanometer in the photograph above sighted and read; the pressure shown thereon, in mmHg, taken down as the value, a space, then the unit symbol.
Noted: 160 mmHg
